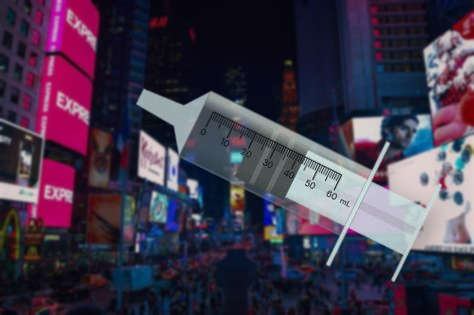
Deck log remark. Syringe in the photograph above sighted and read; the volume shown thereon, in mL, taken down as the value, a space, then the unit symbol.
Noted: 20 mL
